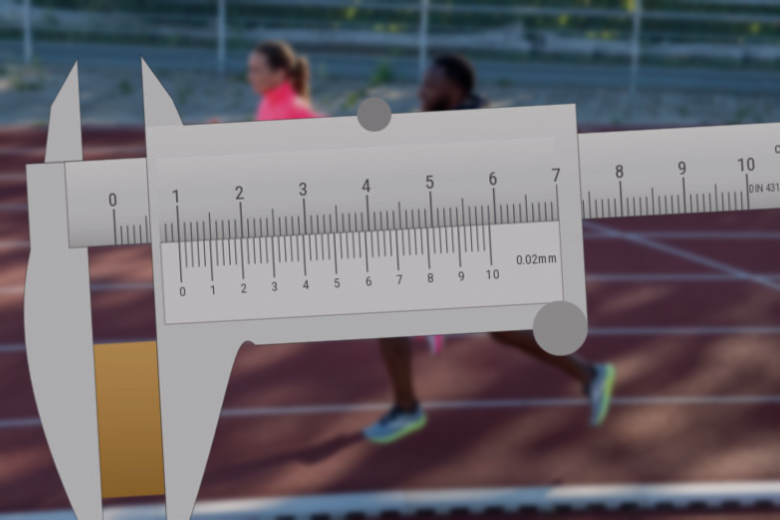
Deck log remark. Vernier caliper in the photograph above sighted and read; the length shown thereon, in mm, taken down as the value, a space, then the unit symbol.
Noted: 10.0 mm
